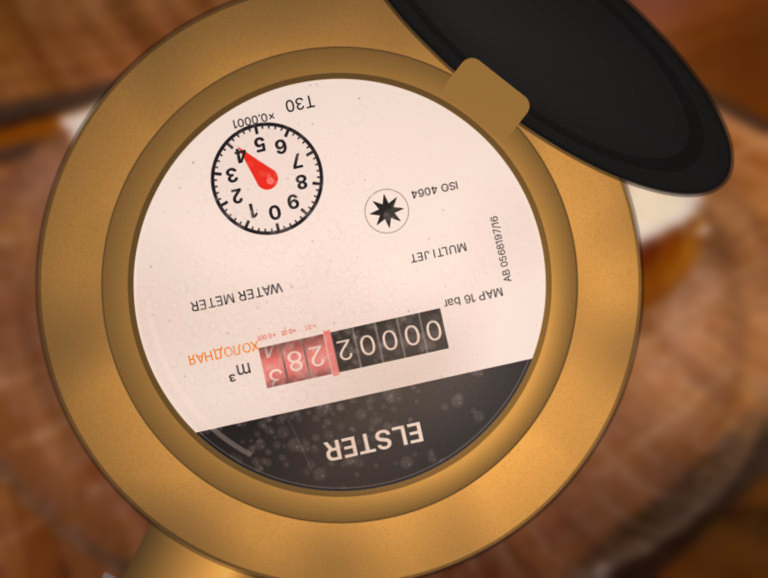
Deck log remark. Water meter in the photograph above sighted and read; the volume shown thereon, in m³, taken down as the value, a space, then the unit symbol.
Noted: 2.2834 m³
